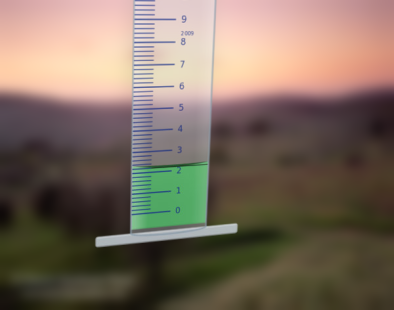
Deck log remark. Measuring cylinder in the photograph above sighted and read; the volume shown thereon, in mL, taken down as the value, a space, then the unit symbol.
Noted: 2.2 mL
